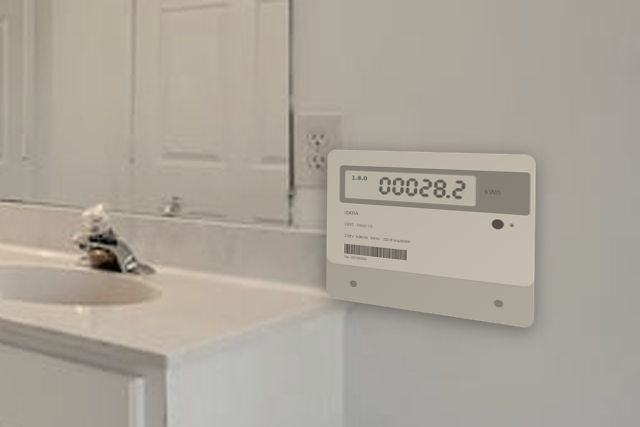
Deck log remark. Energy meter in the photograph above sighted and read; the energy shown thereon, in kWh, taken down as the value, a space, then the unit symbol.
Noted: 28.2 kWh
